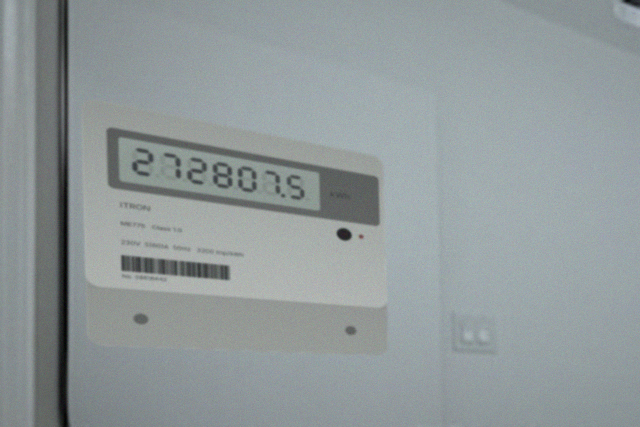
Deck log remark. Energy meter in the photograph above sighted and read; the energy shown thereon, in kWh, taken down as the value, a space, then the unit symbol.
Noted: 272807.5 kWh
